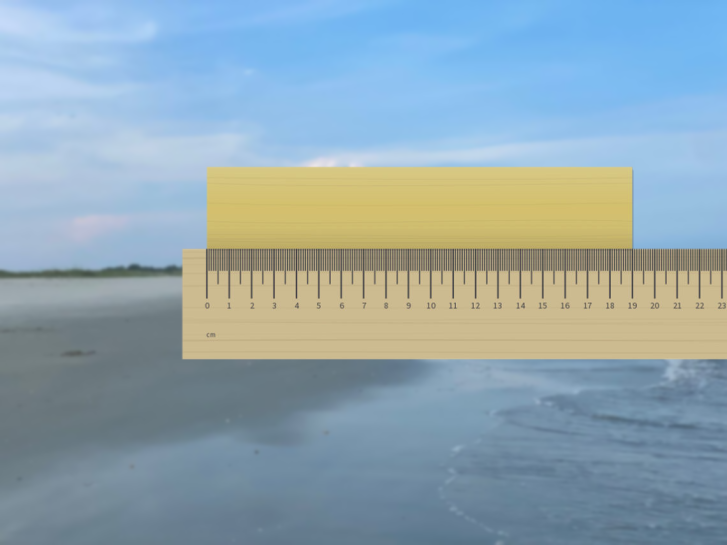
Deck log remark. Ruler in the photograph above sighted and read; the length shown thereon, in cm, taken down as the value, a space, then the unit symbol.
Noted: 19 cm
